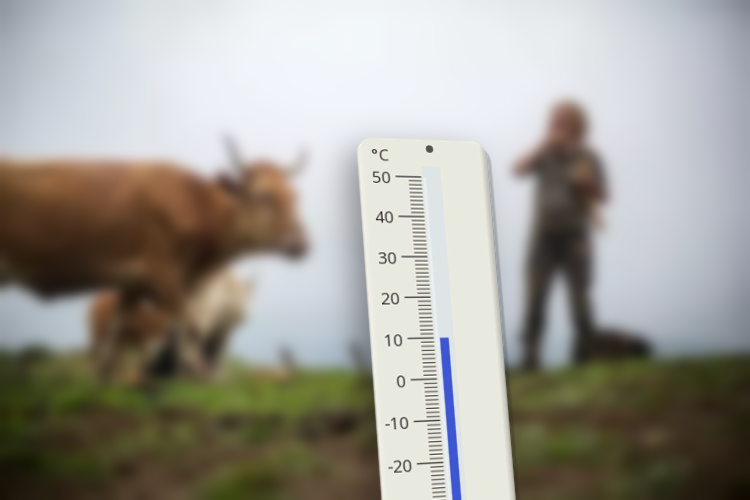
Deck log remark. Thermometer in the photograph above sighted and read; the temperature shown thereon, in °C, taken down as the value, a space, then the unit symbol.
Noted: 10 °C
